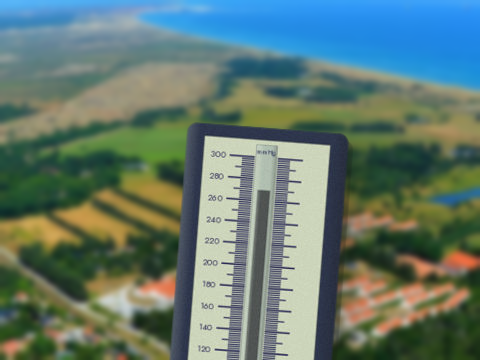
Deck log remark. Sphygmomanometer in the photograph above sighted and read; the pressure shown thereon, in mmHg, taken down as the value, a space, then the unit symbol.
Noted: 270 mmHg
